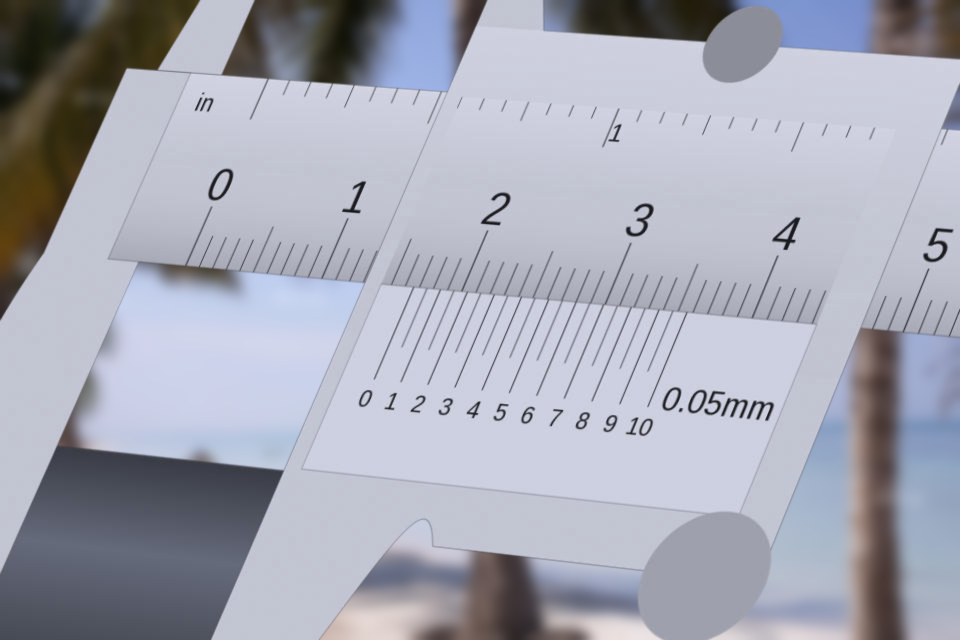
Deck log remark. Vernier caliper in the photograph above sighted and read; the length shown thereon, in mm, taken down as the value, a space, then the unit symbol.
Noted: 16.6 mm
